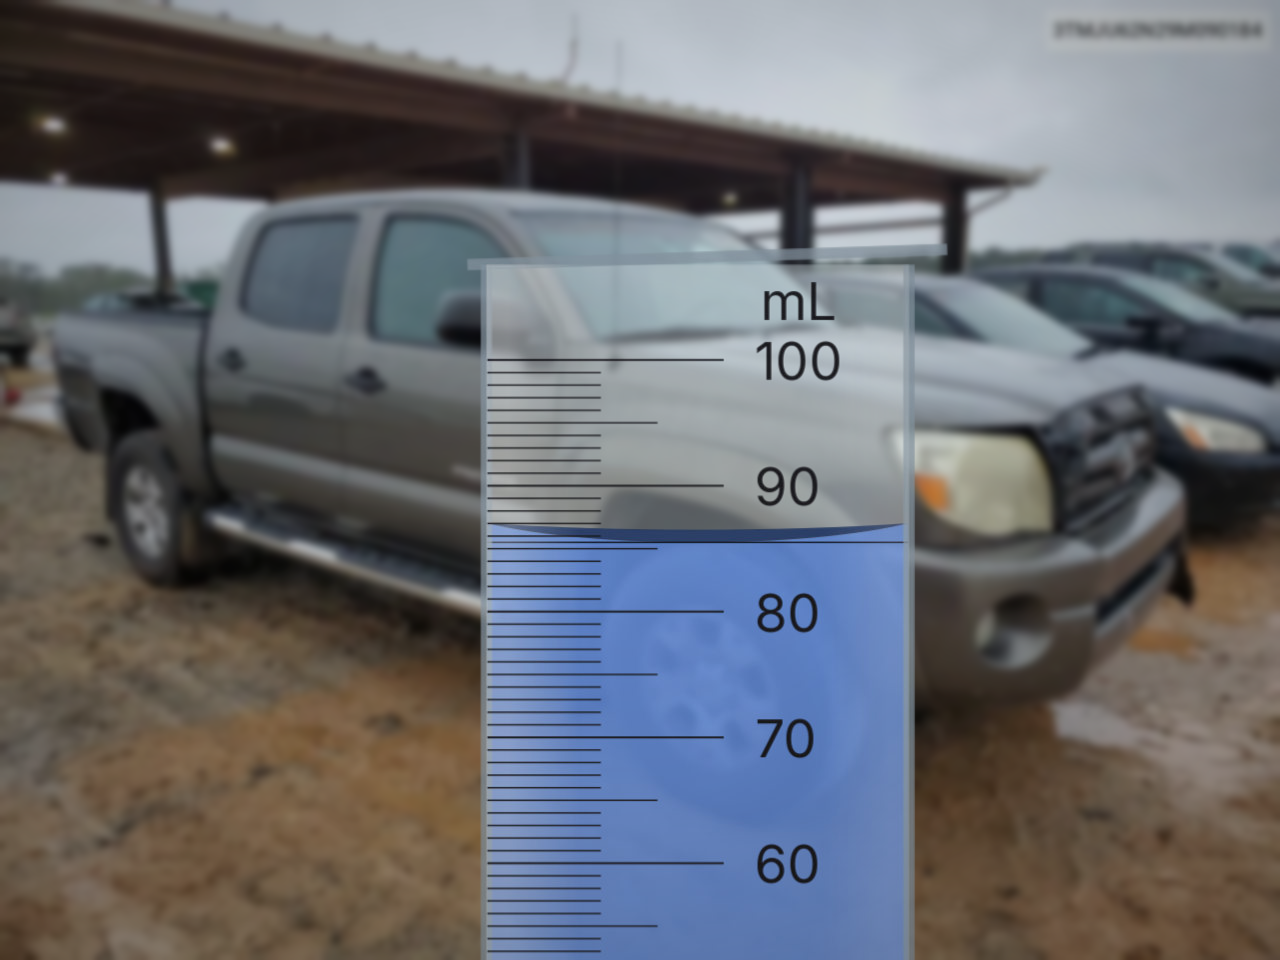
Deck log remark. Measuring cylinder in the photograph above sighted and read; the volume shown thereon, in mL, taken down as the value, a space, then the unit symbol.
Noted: 85.5 mL
